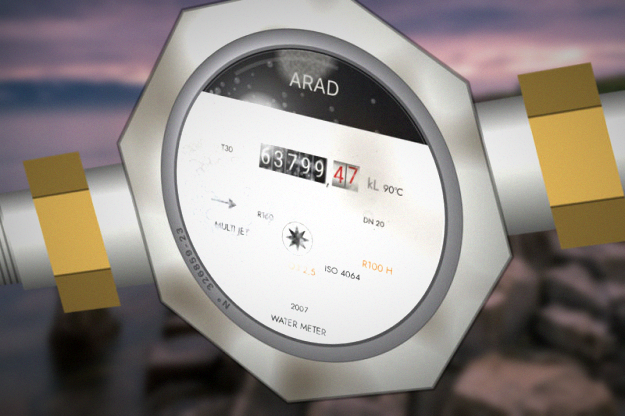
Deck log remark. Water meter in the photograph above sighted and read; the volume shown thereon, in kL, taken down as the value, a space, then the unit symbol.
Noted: 63799.47 kL
